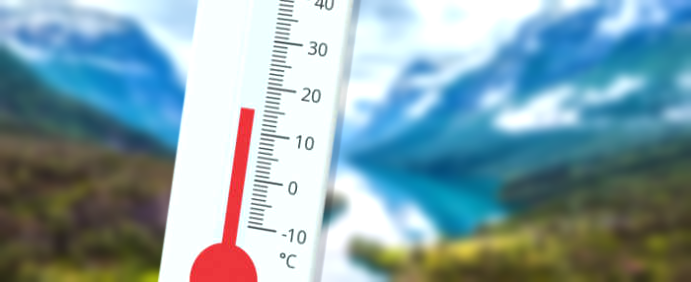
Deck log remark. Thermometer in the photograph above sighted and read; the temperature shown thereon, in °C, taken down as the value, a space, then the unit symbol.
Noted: 15 °C
